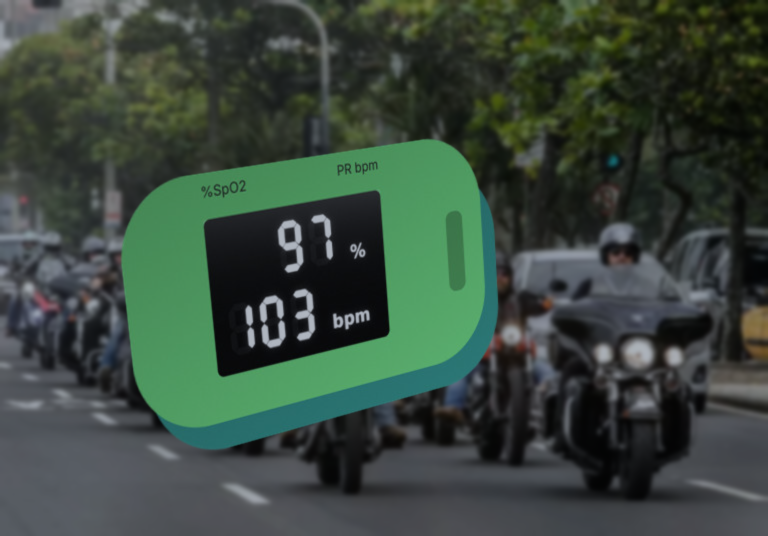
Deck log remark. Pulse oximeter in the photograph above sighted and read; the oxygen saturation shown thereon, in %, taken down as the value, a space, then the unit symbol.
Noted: 97 %
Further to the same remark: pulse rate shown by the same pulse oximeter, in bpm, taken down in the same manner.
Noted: 103 bpm
